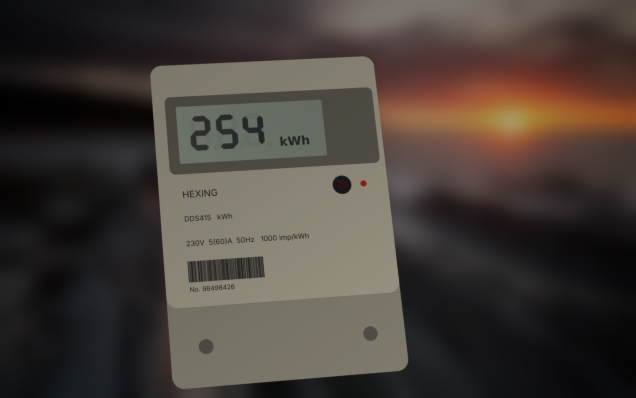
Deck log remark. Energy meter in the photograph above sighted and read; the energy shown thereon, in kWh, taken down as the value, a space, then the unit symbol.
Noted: 254 kWh
